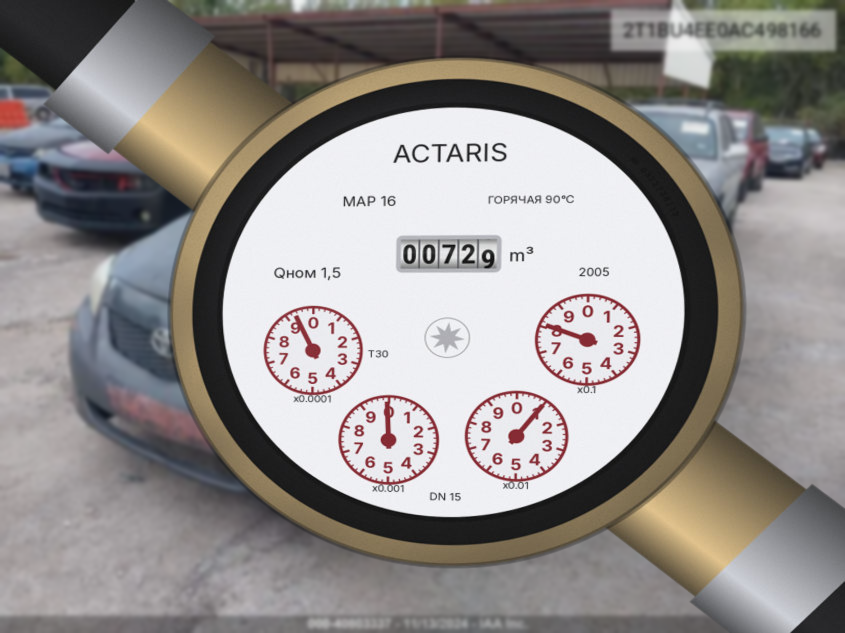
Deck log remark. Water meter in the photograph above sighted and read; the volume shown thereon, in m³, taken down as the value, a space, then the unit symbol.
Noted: 728.8099 m³
